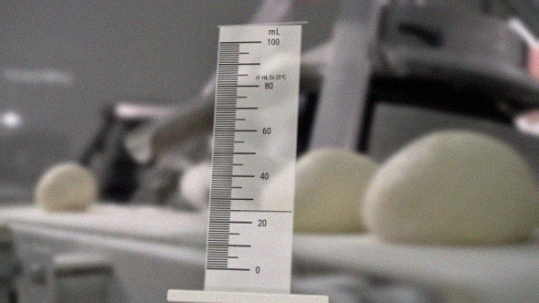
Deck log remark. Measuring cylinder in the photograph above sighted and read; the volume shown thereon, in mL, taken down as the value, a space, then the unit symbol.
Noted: 25 mL
